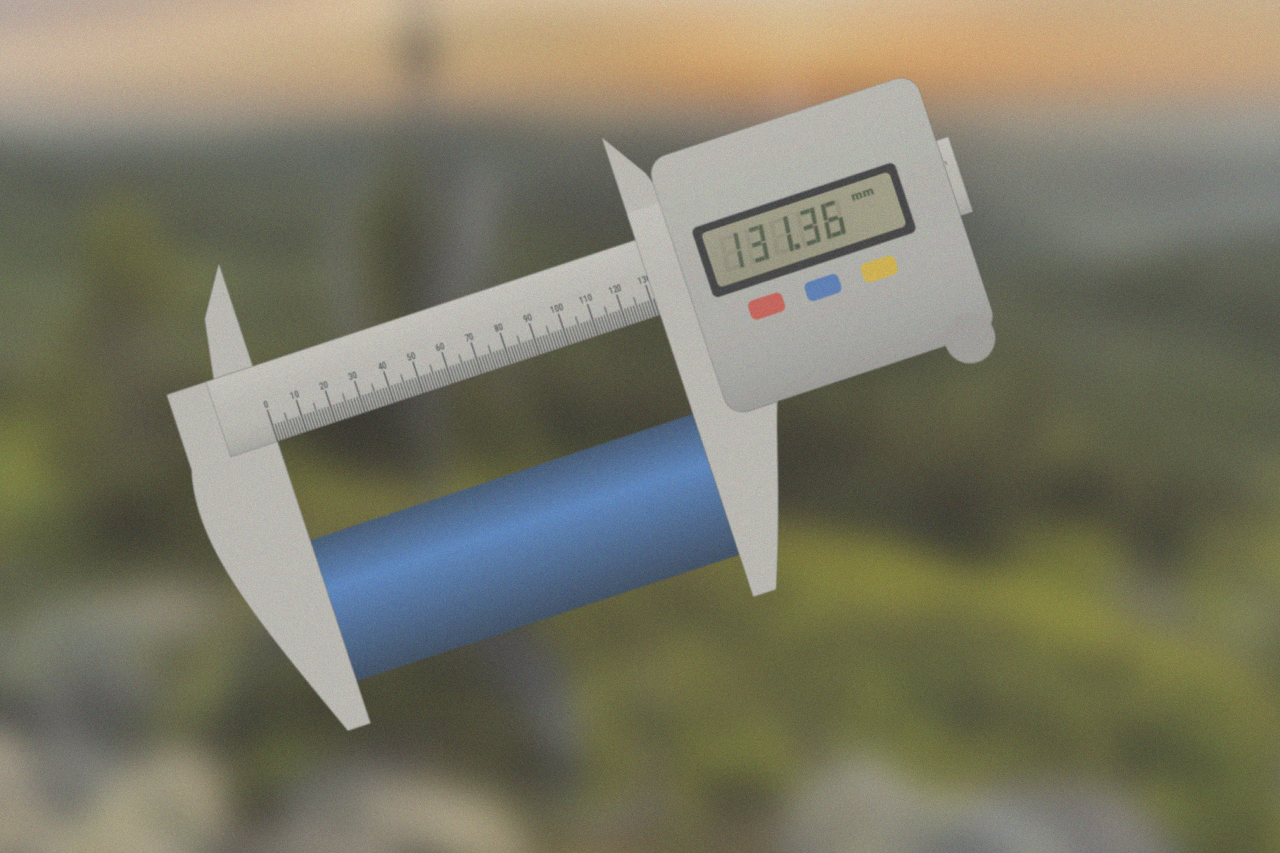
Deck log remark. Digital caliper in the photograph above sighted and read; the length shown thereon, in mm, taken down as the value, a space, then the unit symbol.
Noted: 131.36 mm
